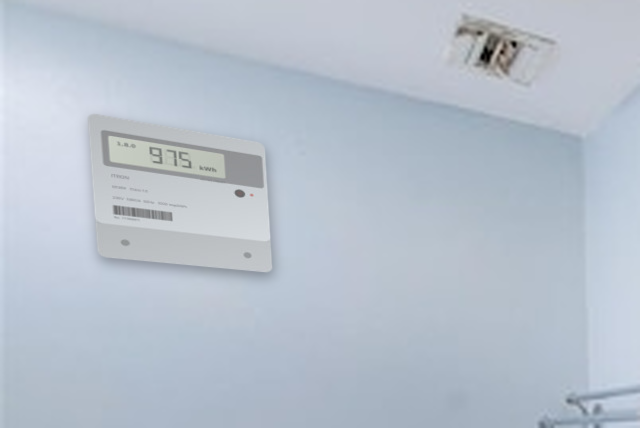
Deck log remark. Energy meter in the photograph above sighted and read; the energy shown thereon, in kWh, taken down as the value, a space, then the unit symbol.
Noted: 975 kWh
